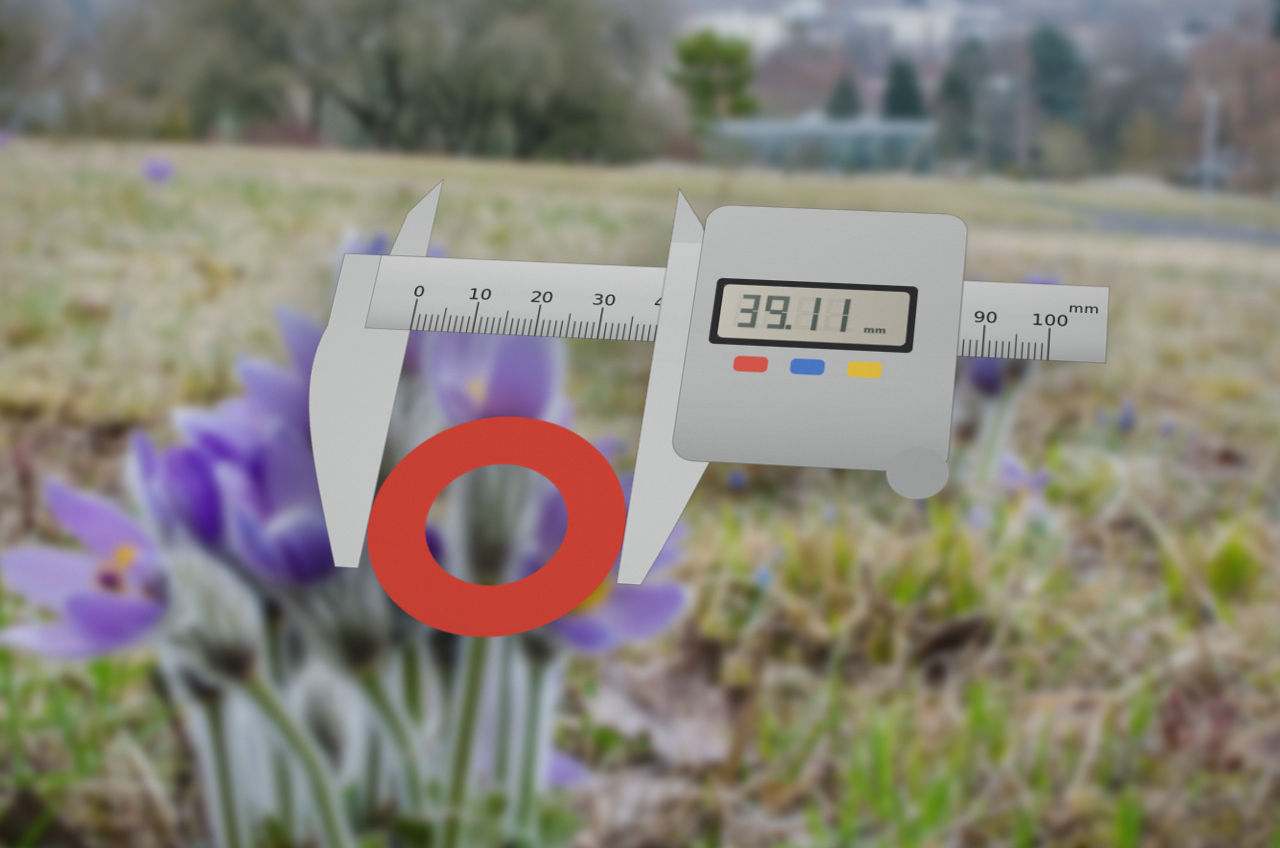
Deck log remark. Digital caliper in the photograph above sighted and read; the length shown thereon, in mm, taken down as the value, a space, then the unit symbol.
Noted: 39.11 mm
